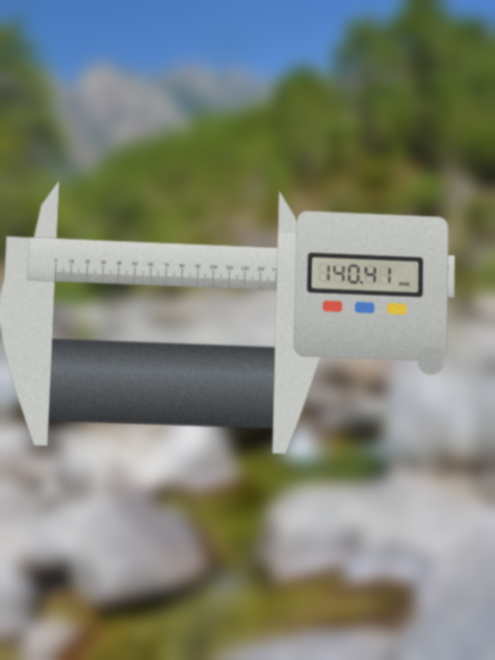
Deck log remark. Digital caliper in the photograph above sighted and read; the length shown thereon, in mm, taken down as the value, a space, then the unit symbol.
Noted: 140.41 mm
